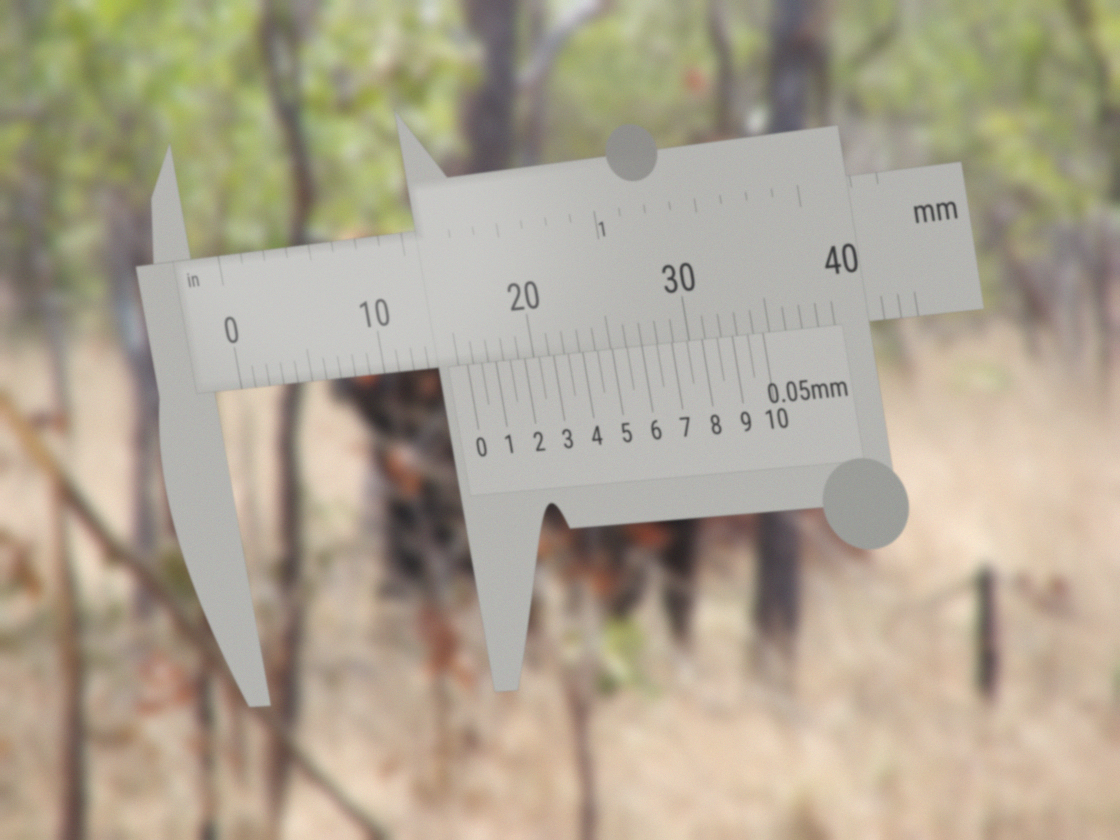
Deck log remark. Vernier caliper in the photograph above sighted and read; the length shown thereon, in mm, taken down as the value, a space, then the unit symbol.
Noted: 15.6 mm
